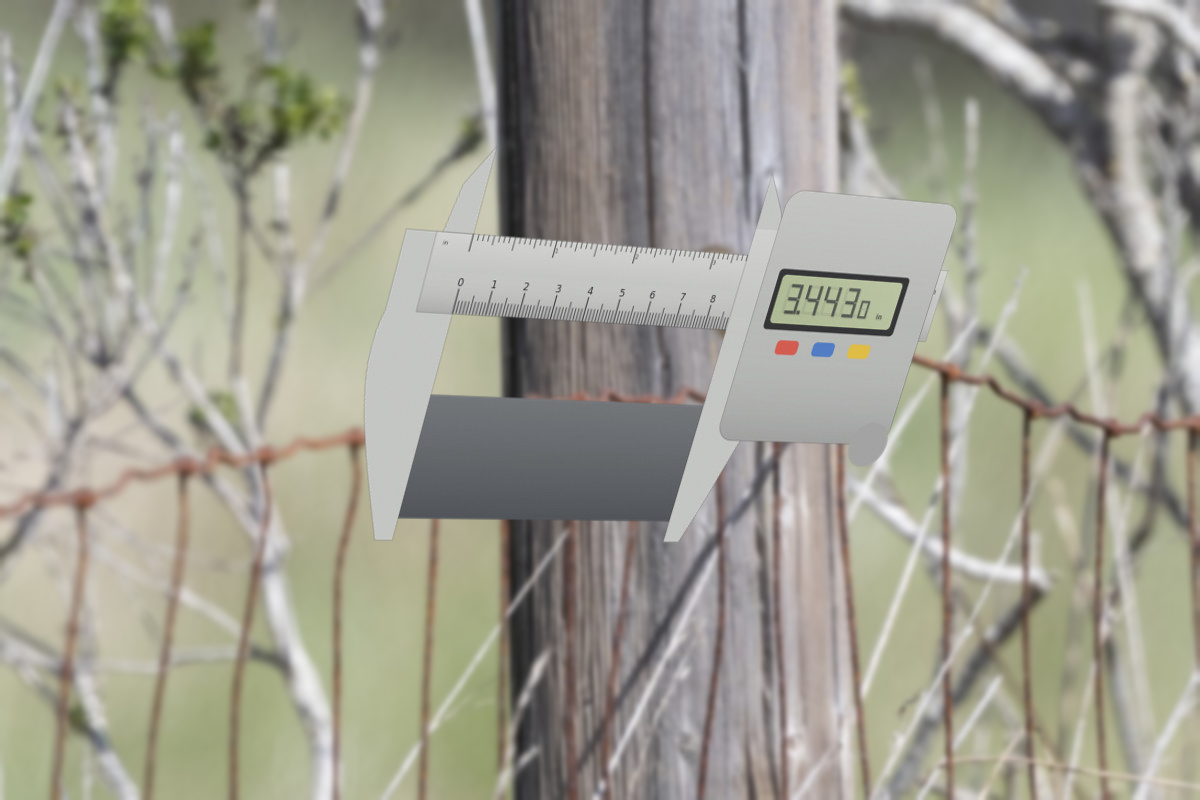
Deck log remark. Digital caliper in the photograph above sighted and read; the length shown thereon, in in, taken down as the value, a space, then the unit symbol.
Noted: 3.4430 in
